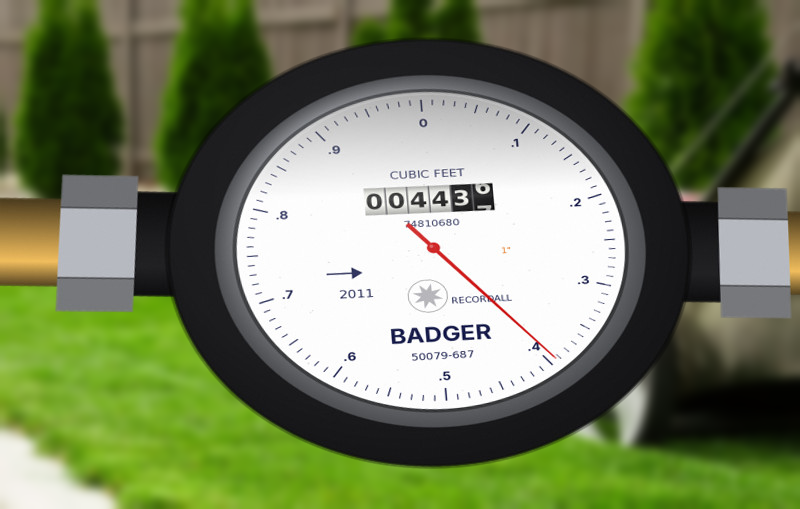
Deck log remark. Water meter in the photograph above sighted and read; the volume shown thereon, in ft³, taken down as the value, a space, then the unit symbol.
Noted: 4436.39 ft³
